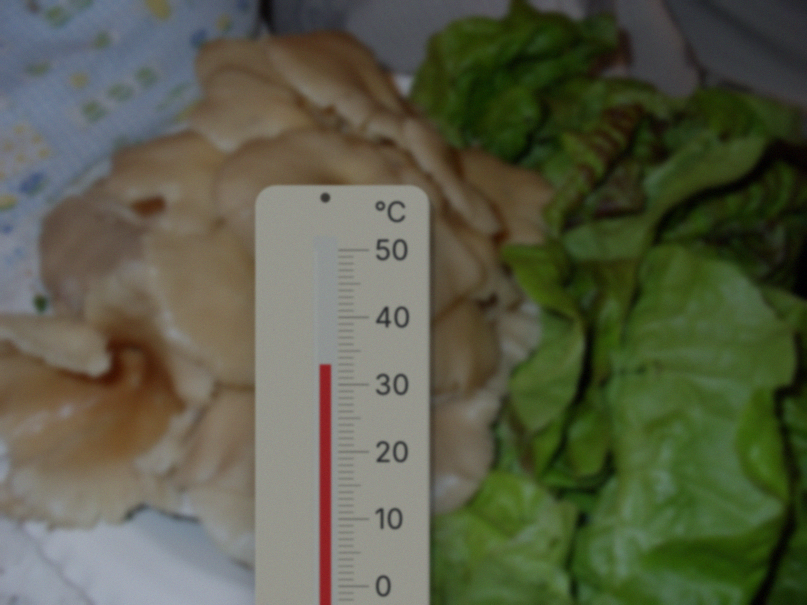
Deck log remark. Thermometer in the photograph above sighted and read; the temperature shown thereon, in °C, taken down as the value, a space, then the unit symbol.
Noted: 33 °C
